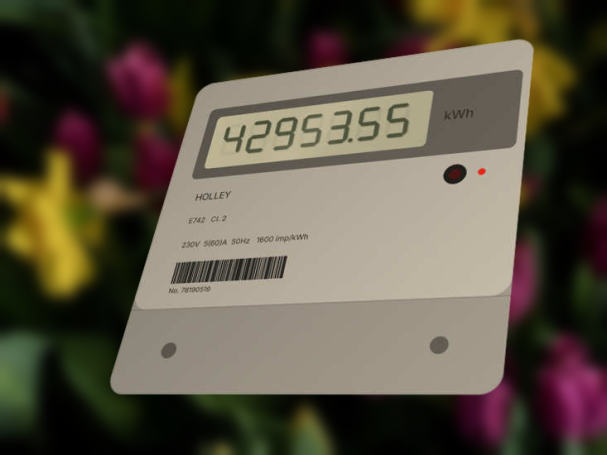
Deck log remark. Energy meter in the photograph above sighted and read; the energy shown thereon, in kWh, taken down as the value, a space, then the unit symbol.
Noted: 42953.55 kWh
